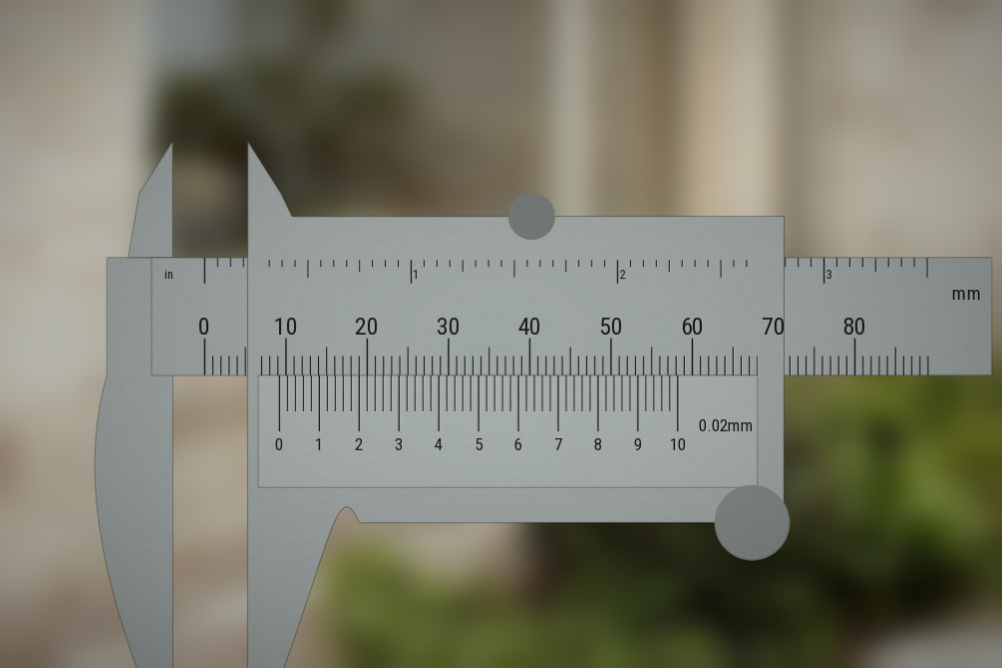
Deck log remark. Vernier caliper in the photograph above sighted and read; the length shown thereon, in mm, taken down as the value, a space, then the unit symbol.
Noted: 9.2 mm
